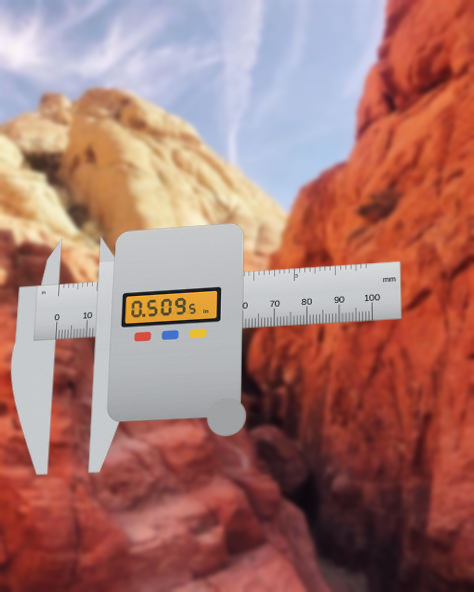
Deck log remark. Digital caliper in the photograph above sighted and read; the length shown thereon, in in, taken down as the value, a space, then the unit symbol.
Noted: 0.5095 in
